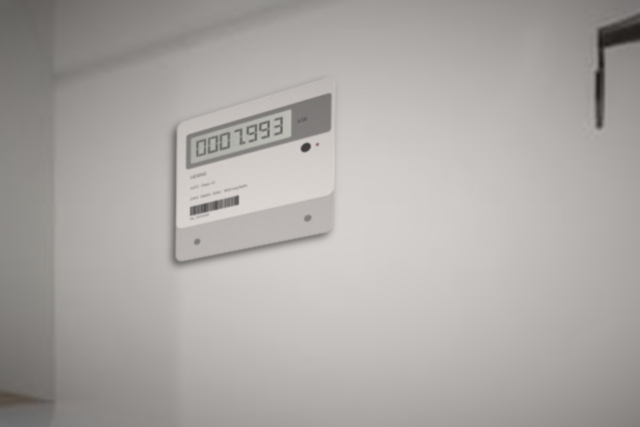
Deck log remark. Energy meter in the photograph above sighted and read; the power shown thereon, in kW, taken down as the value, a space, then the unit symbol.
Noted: 7.993 kW
